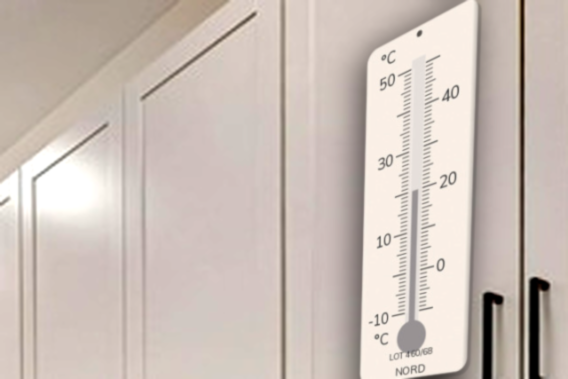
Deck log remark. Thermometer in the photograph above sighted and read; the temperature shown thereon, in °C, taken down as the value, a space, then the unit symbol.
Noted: 20 °C
